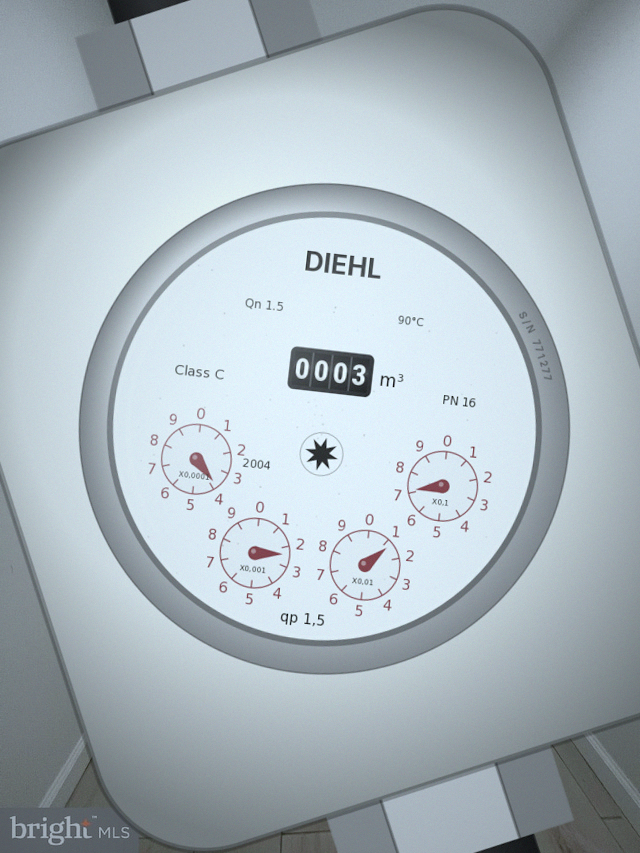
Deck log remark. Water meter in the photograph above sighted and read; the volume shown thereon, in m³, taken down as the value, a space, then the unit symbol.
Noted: 3.7123 m³
